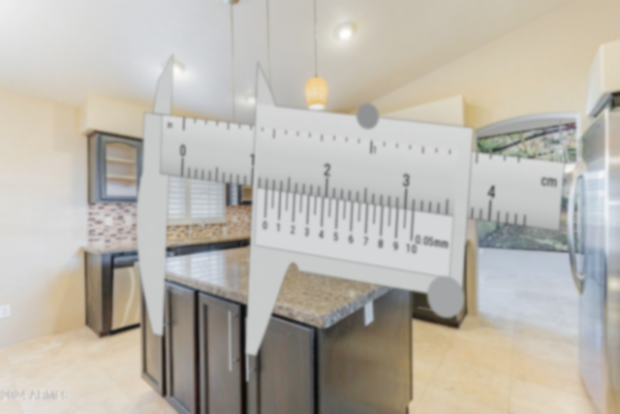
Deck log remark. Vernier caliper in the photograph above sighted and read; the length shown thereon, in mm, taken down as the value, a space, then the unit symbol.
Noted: 12.0 mm
